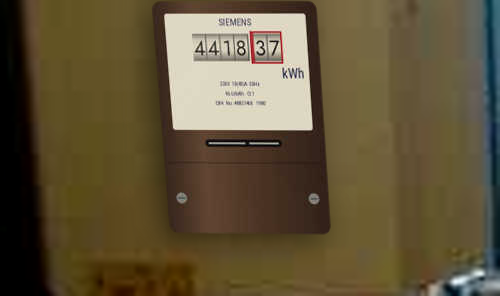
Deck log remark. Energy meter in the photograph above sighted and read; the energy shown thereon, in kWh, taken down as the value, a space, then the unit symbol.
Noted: 4418.37 kWh
